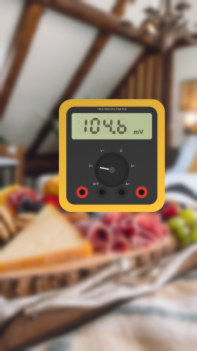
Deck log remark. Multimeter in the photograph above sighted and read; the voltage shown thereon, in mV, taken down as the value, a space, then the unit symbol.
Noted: 104.6 mV
